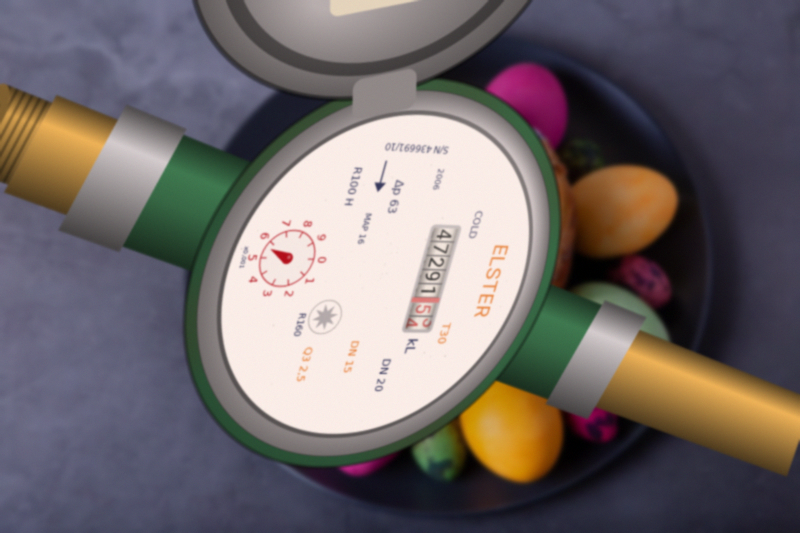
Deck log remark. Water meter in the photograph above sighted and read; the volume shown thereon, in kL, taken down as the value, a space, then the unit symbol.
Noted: 47291.535 kL
